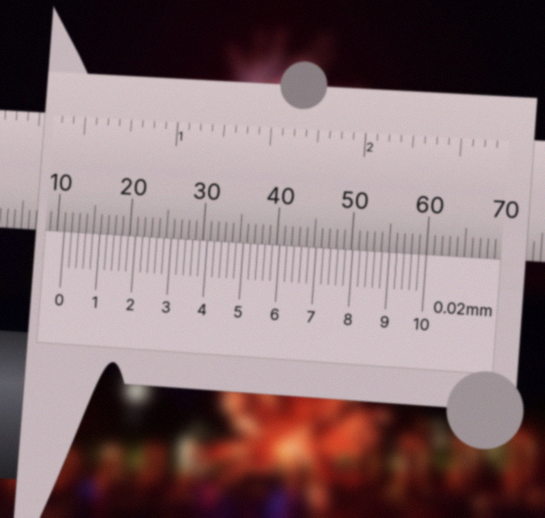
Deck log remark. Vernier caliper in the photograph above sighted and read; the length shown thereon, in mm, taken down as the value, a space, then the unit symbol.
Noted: 11.0 mm
